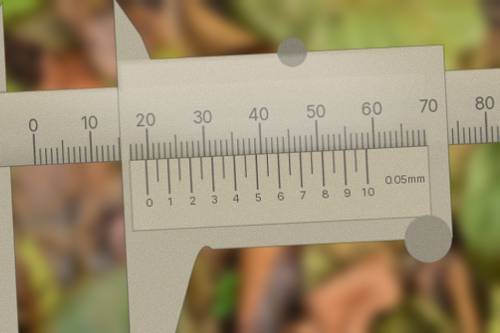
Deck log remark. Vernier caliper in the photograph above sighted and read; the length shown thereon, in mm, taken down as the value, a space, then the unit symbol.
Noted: 19.6 mm
